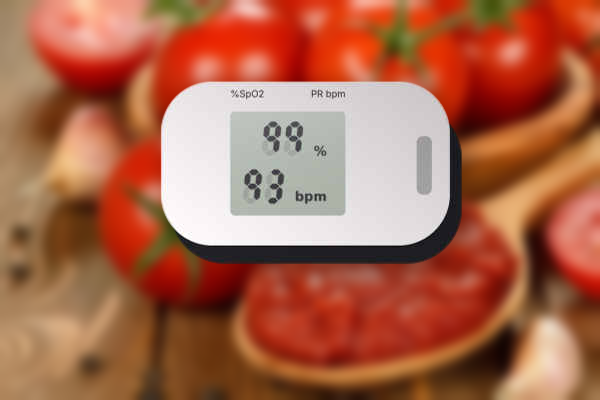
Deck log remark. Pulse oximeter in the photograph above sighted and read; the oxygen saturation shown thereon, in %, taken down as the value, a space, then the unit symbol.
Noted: 99 %
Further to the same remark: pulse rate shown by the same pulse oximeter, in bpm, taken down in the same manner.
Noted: 93 bpm
